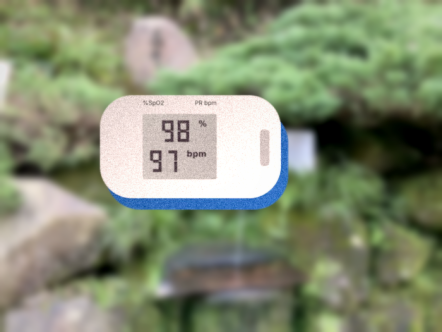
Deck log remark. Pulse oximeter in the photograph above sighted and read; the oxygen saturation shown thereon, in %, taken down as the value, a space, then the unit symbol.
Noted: 98 %
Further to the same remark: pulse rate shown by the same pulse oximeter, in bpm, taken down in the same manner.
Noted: 97 bpm
